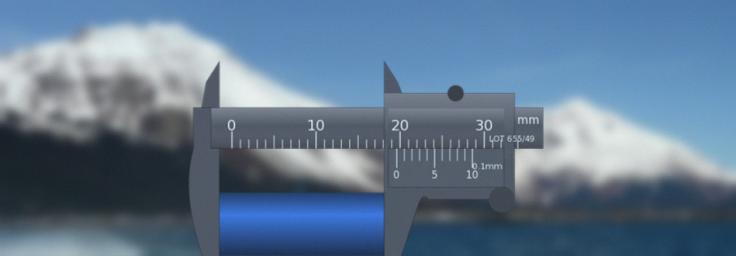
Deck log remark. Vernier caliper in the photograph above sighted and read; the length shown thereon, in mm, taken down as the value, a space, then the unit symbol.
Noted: 19.6 mm
